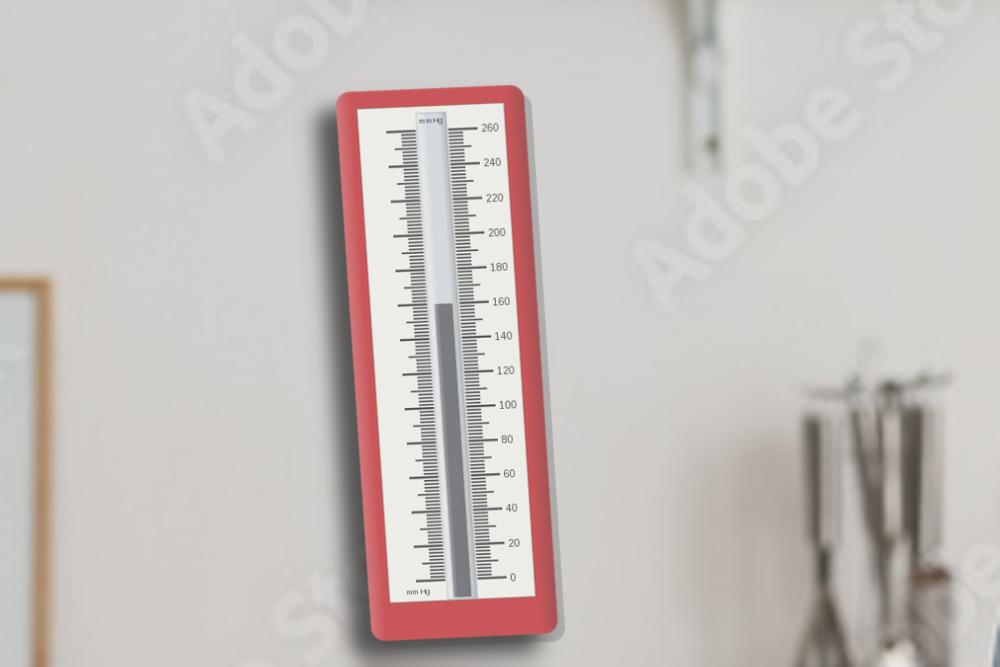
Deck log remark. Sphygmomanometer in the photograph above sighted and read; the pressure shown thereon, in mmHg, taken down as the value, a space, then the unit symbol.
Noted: 160 mmHg
